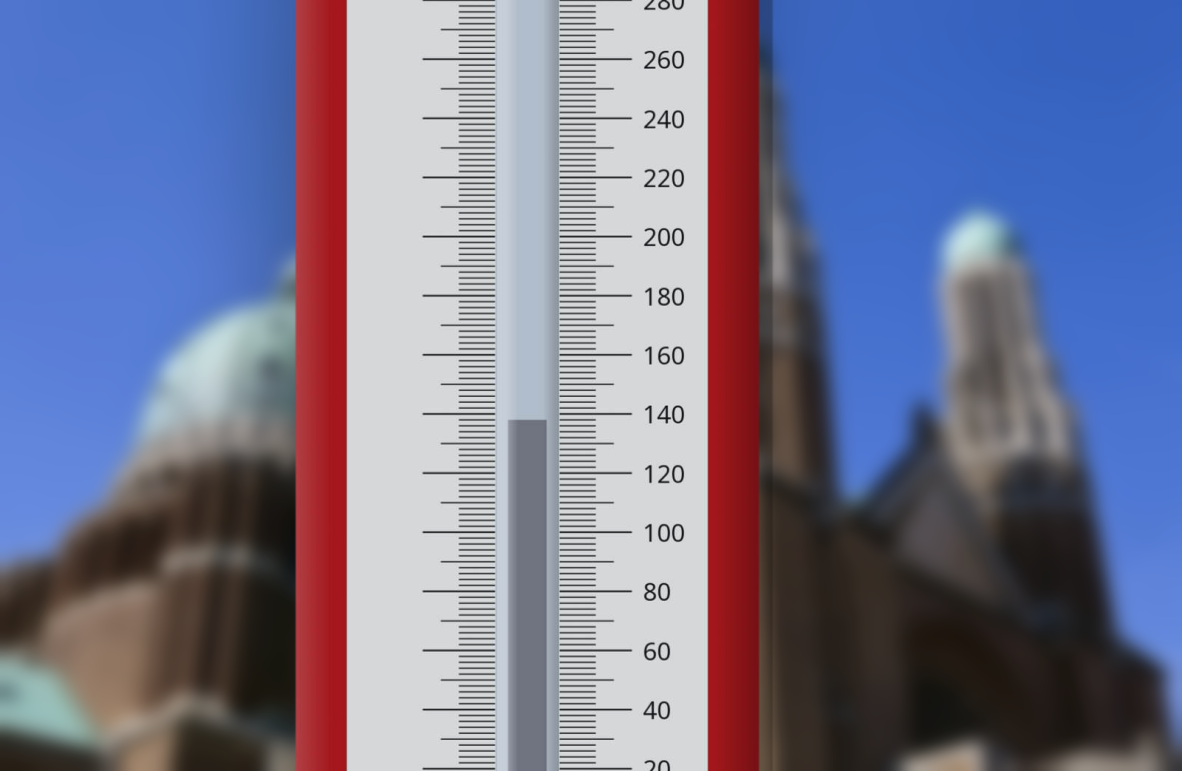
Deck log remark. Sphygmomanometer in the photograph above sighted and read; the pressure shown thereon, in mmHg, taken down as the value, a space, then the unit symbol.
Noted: 138 mmHg
